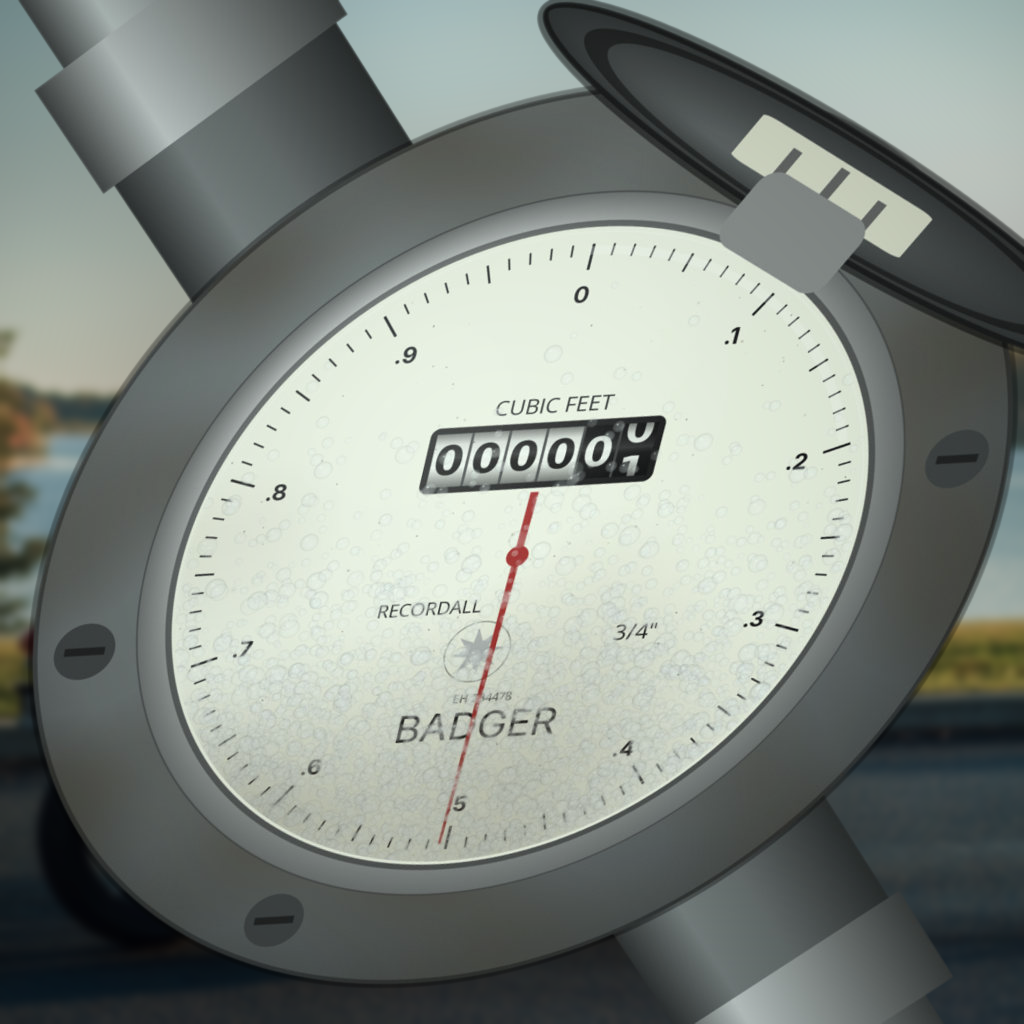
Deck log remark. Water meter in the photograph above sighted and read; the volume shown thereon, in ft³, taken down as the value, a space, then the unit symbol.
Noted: 0.50 ft³
